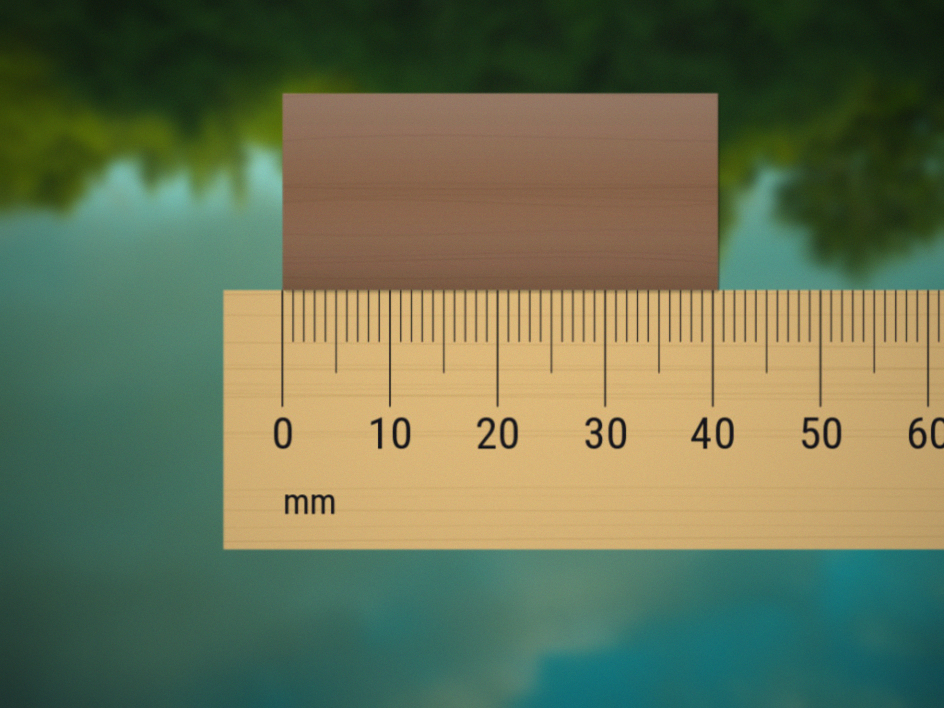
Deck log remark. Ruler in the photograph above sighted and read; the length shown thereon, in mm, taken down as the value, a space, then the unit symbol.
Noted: 40.5 mm
